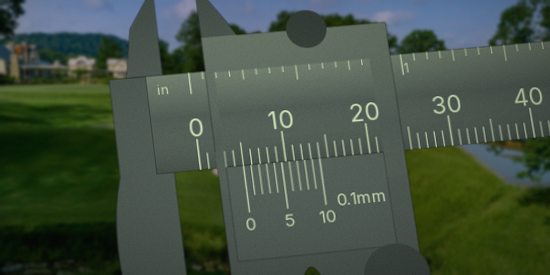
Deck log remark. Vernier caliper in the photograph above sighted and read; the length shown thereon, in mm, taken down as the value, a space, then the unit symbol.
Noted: 5.0 mm
